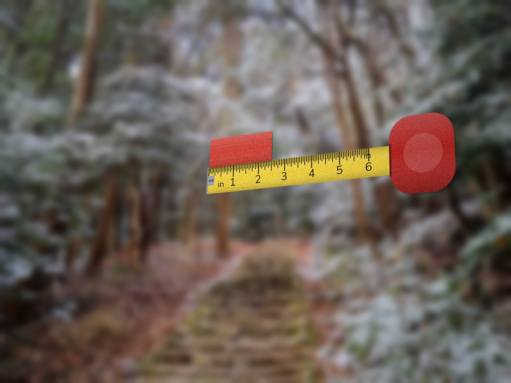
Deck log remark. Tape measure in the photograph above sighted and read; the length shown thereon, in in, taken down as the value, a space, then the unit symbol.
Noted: 2.5 in
